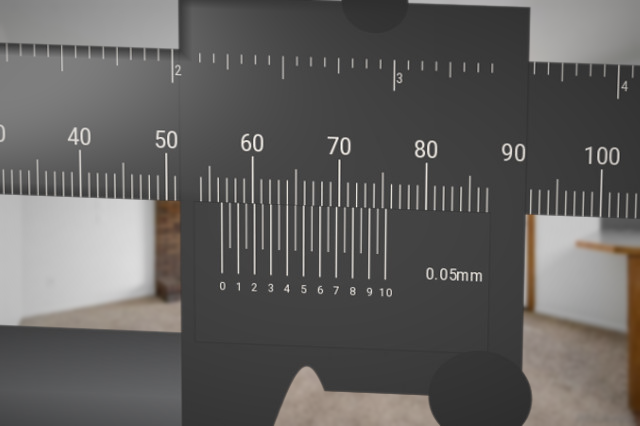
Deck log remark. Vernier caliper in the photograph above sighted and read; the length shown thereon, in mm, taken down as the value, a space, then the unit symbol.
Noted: 56.4 mm
